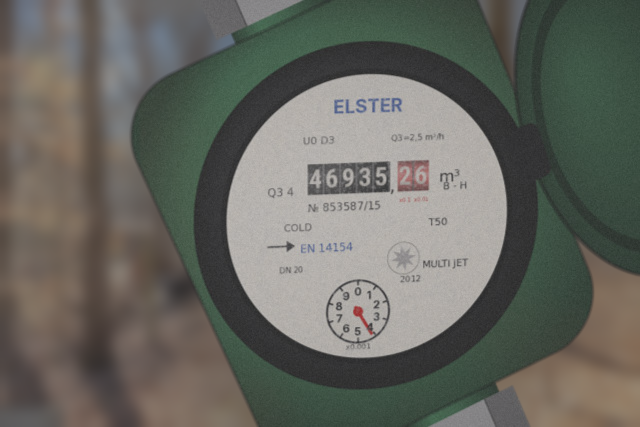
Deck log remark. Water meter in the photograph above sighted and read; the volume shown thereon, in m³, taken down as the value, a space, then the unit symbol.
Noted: 46935.264 m³
